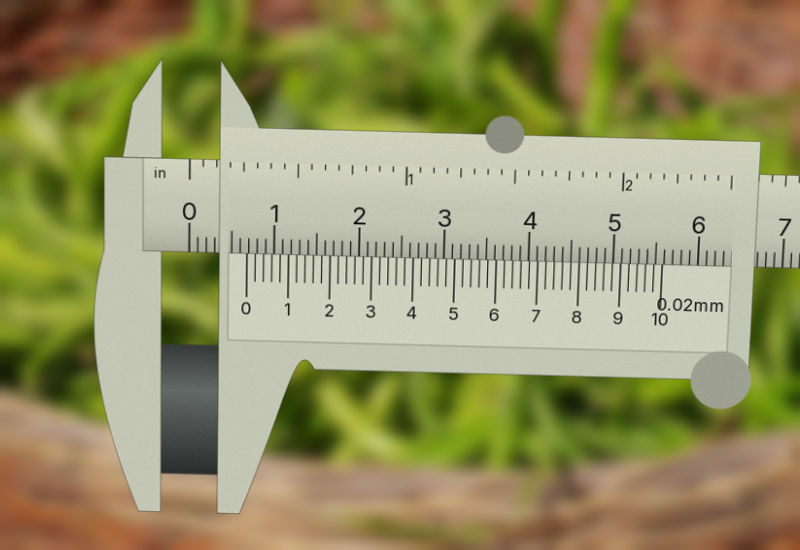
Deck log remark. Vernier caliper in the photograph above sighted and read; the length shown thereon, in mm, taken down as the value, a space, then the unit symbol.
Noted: 6.8 mm
